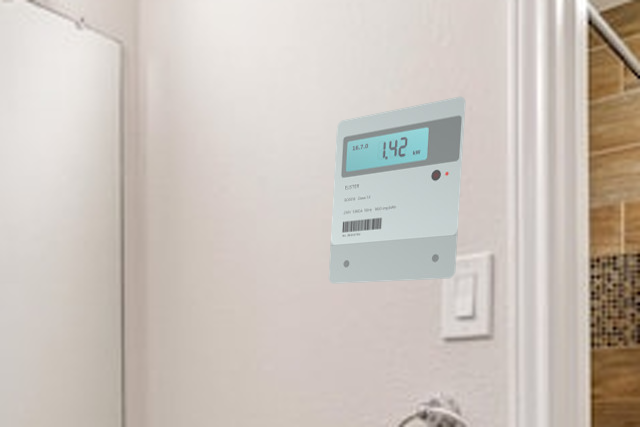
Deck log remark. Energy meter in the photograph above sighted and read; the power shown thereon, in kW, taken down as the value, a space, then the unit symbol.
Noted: 1.42 kW
